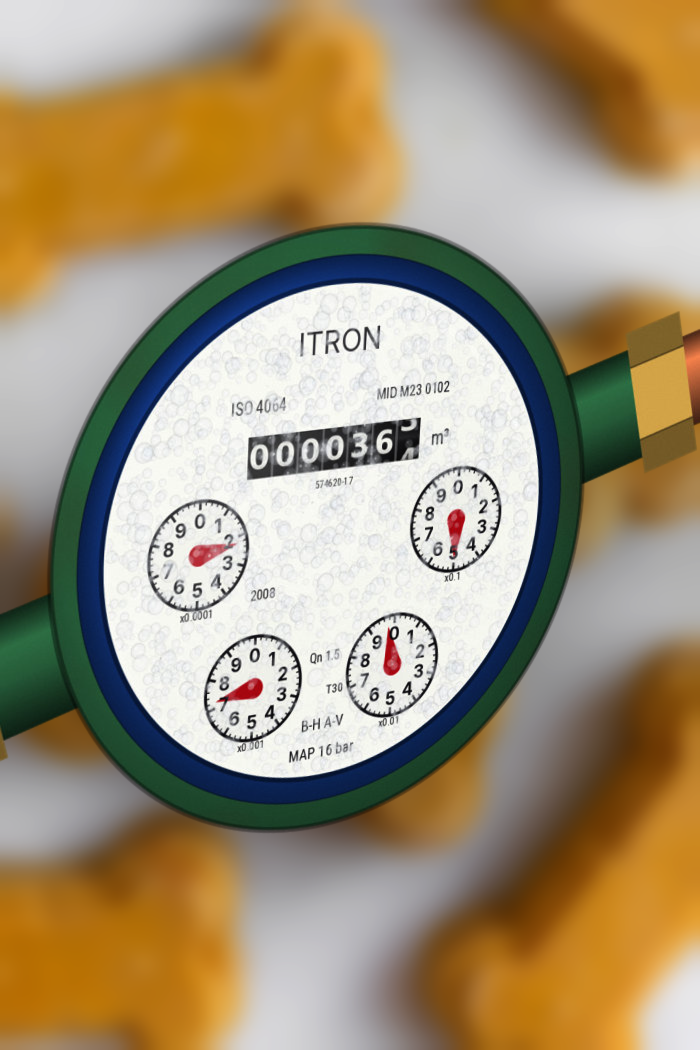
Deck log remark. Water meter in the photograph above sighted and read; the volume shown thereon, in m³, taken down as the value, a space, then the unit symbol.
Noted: 363.4972 m³
